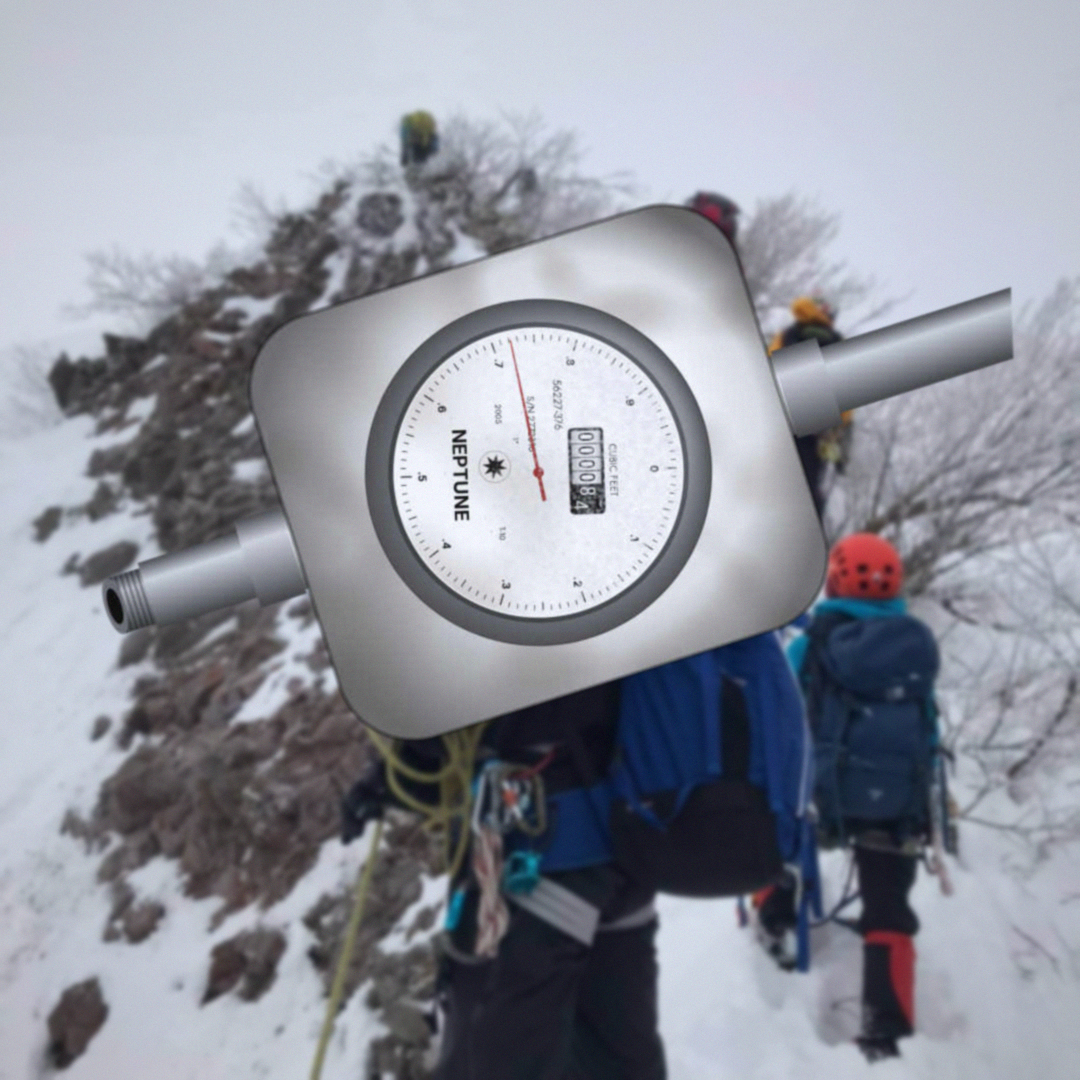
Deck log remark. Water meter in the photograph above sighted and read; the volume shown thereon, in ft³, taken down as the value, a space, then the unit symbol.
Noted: 83.72 ft³
